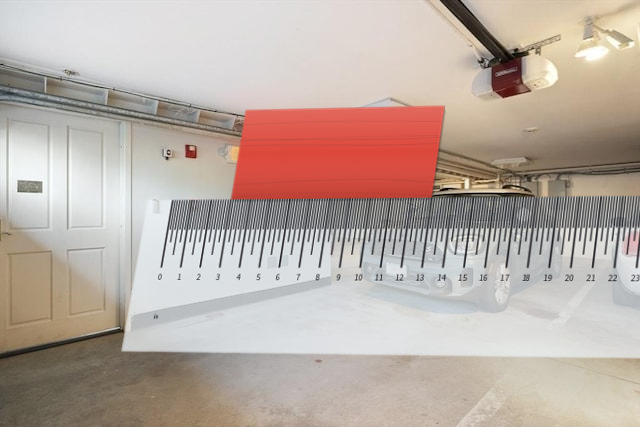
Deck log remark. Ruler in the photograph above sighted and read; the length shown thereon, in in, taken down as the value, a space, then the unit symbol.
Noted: 10 in
